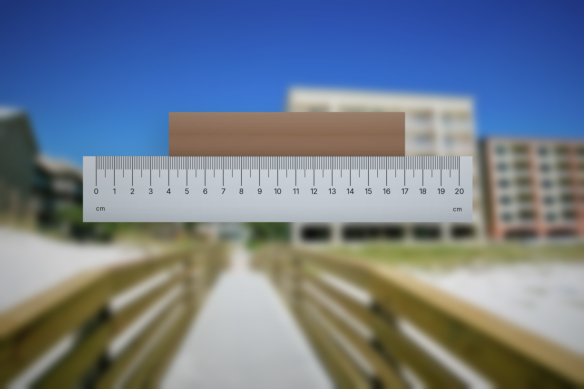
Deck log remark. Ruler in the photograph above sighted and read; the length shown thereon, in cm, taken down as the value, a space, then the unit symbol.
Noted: 13 cm
